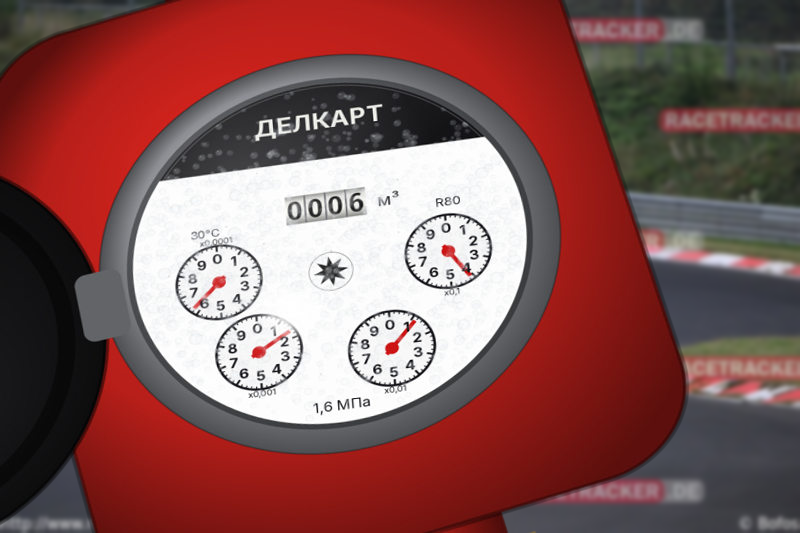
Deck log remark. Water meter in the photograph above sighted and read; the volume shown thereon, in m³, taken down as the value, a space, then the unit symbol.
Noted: 6.4116 m³
